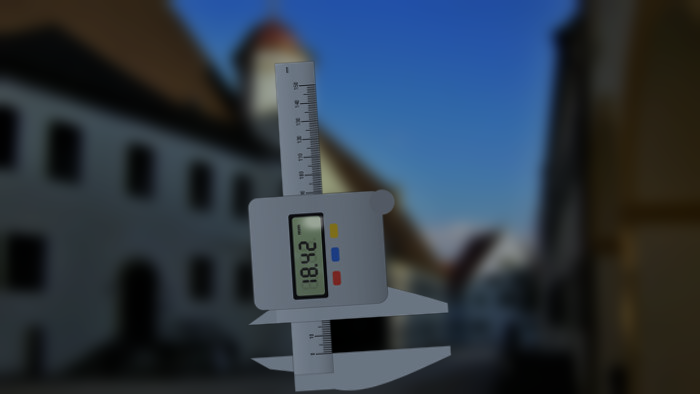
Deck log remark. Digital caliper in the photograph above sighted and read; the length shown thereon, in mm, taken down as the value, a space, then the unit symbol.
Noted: 18.42 mm
